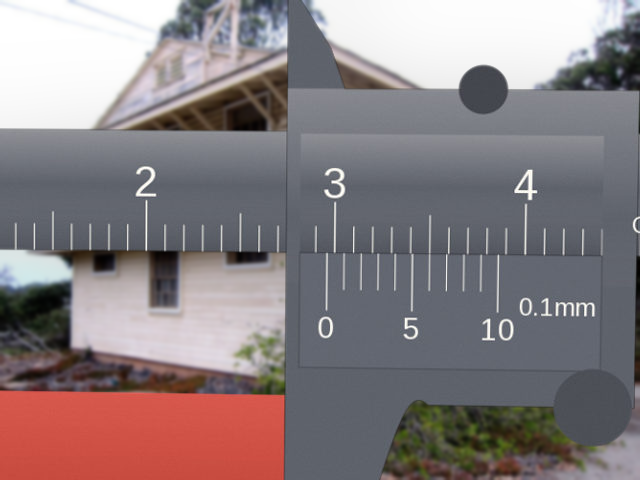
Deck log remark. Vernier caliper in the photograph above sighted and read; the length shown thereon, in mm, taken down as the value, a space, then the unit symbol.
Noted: 29.6 mm
